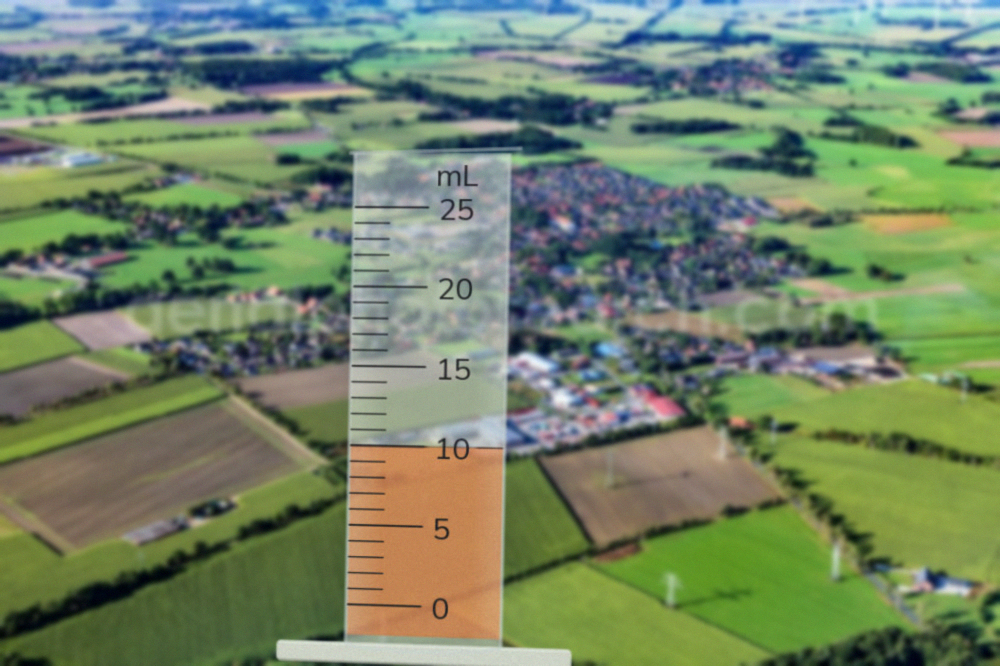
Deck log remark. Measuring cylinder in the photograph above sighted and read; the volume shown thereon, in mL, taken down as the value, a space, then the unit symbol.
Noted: 10 mL
